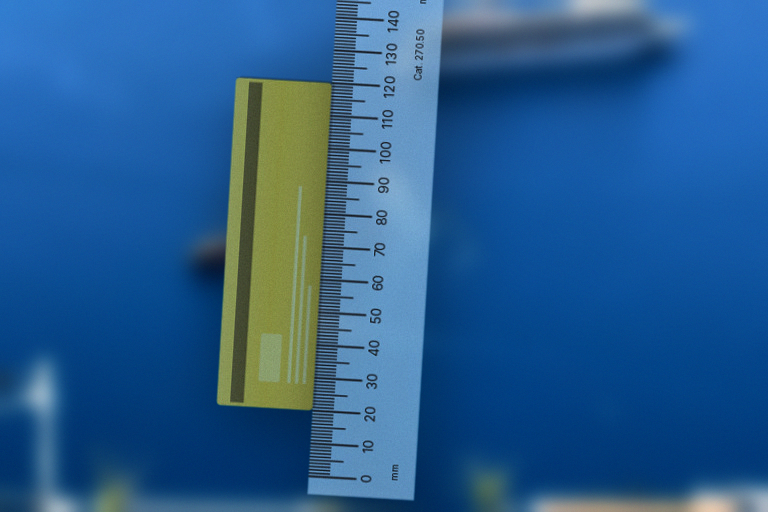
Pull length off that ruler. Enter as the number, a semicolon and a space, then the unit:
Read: 100; mm
